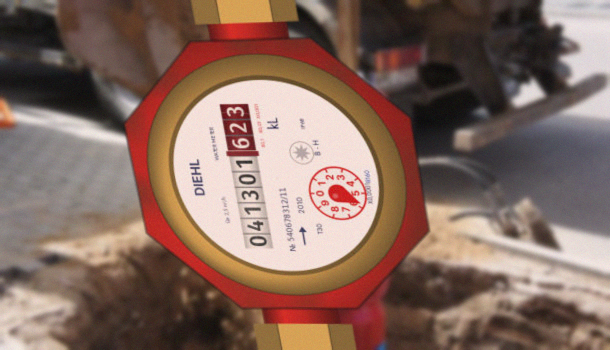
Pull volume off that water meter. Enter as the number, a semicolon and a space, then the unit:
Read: 41301.6235; kL
